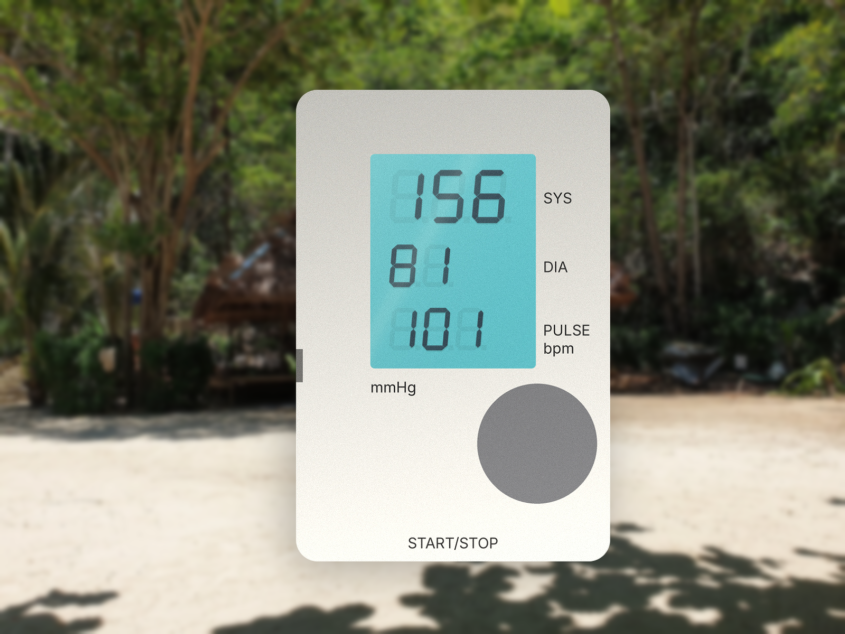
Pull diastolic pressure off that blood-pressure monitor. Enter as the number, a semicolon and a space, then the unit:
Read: 81; mmHg
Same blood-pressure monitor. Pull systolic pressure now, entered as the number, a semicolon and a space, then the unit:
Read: 156; mmHg
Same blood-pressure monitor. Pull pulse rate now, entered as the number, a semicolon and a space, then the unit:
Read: 101; bpm
